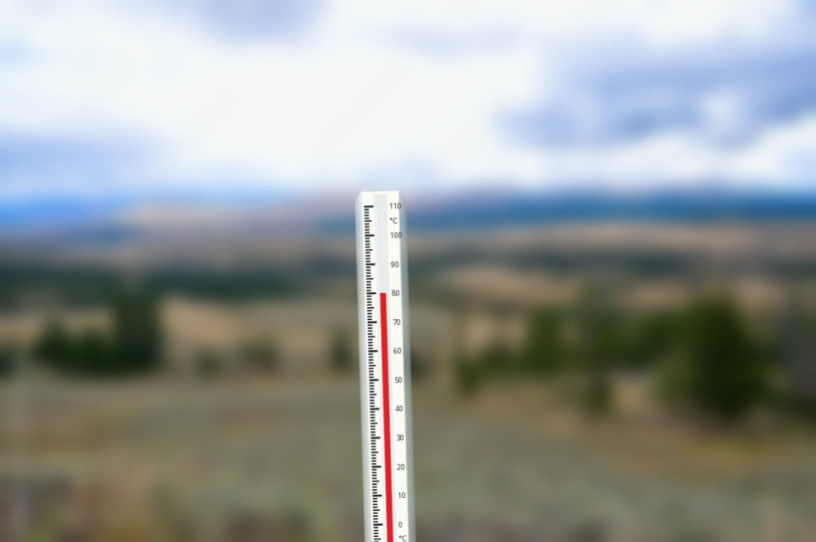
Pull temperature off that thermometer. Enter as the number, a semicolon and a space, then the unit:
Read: 80; °C
